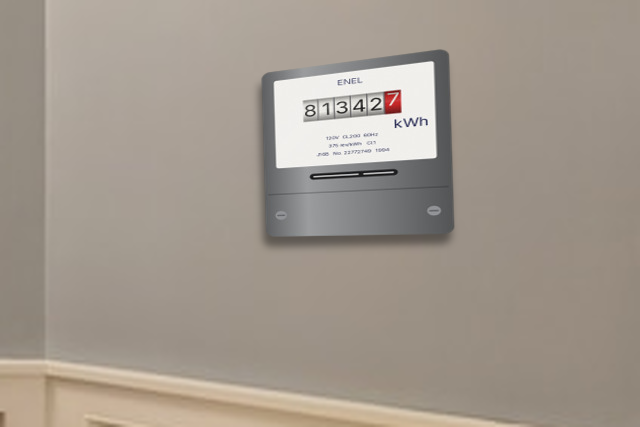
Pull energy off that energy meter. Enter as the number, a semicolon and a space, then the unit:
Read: 81342.7; kWh
